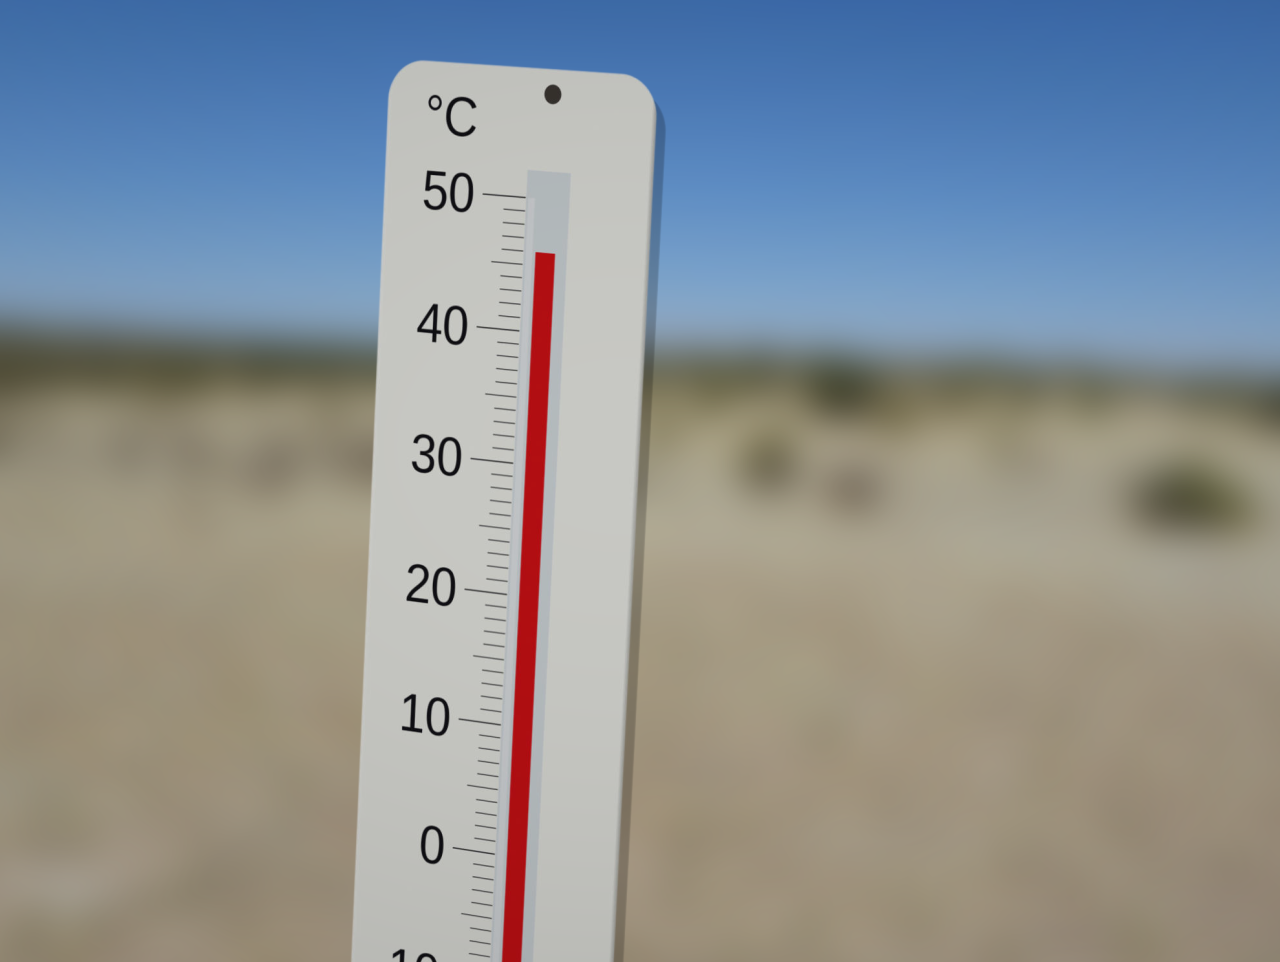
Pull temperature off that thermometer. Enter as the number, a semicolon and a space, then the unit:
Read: 46; °C
